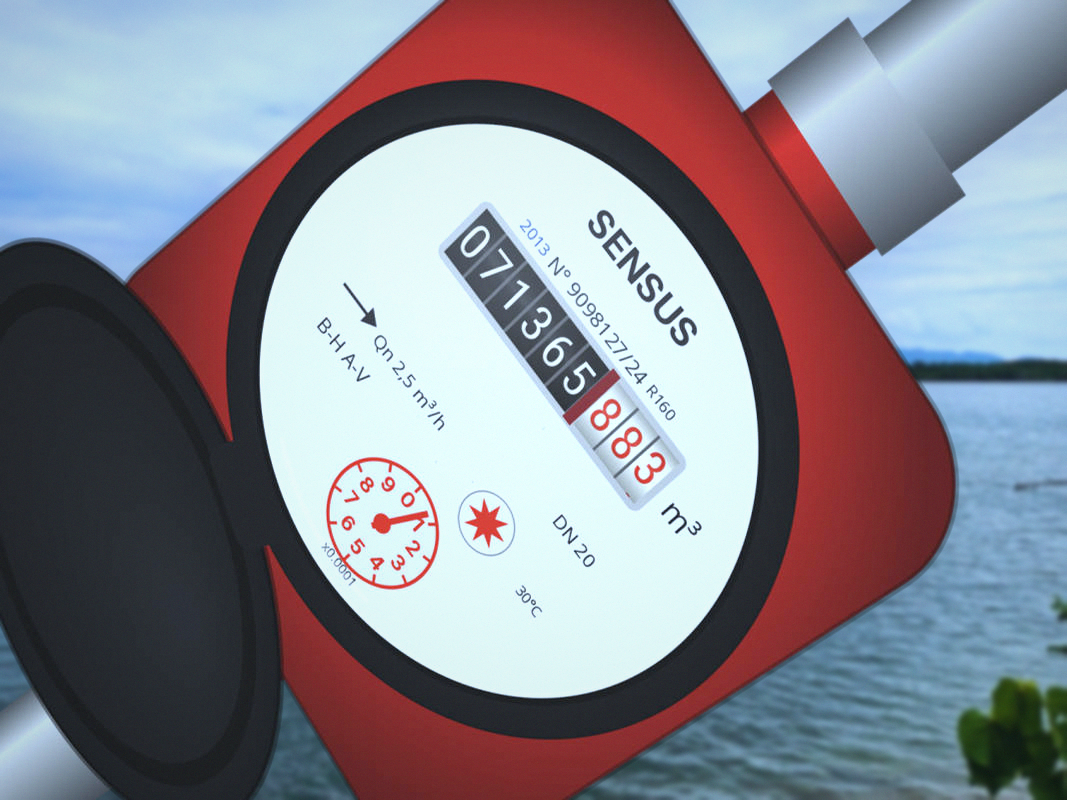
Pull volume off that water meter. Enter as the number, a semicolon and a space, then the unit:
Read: 71365.8830; m³
